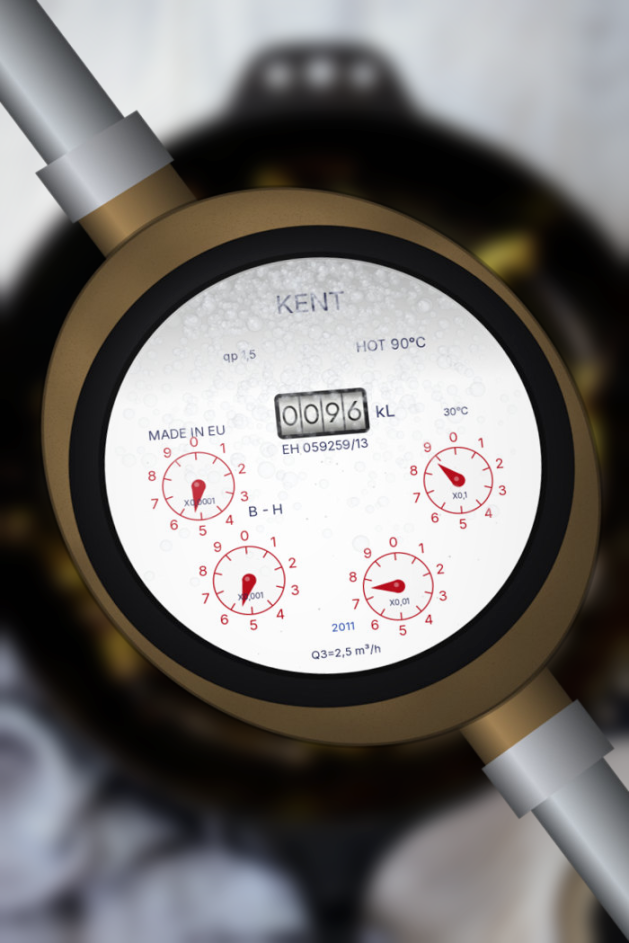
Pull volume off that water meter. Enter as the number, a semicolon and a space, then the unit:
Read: 96.8755; kL
